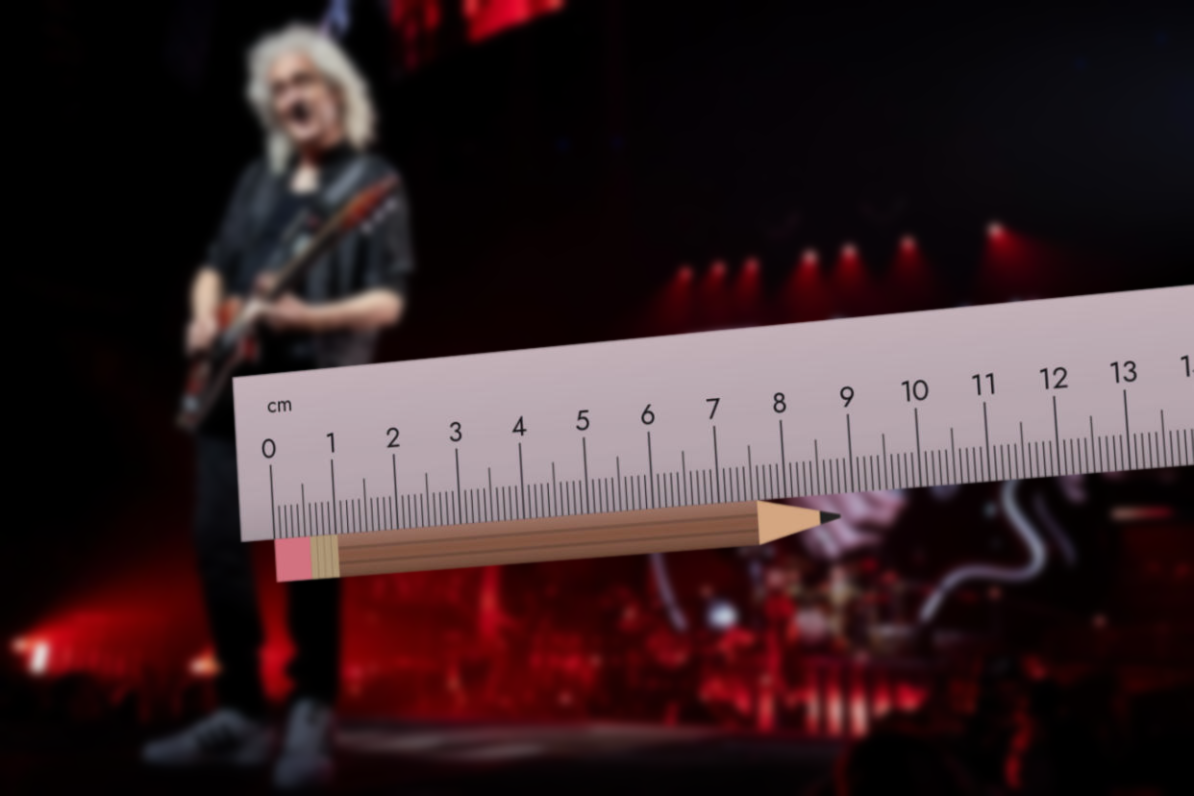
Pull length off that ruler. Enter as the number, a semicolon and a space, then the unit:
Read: 8.8; cm
